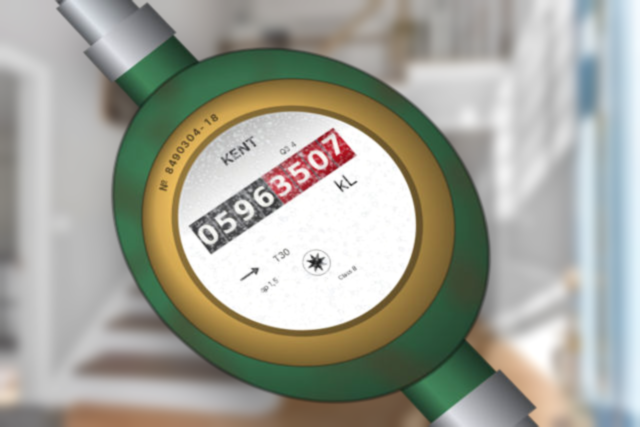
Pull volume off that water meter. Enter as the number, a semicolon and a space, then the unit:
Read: 596.3507; kL
